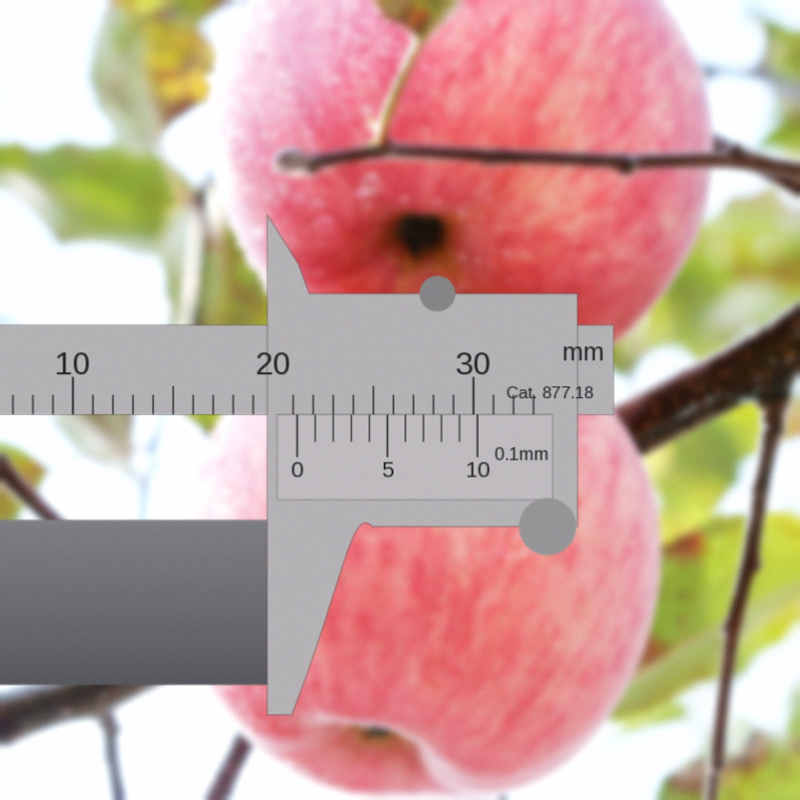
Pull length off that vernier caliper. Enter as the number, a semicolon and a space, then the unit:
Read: 21.2; mm
